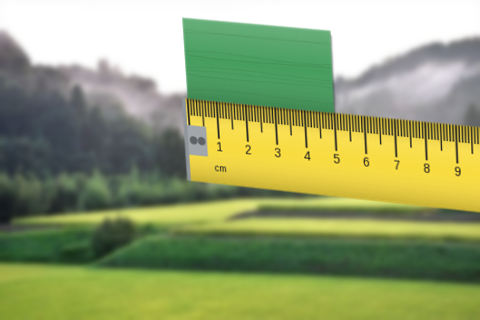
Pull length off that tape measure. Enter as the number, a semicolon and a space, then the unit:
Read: 5; cm
